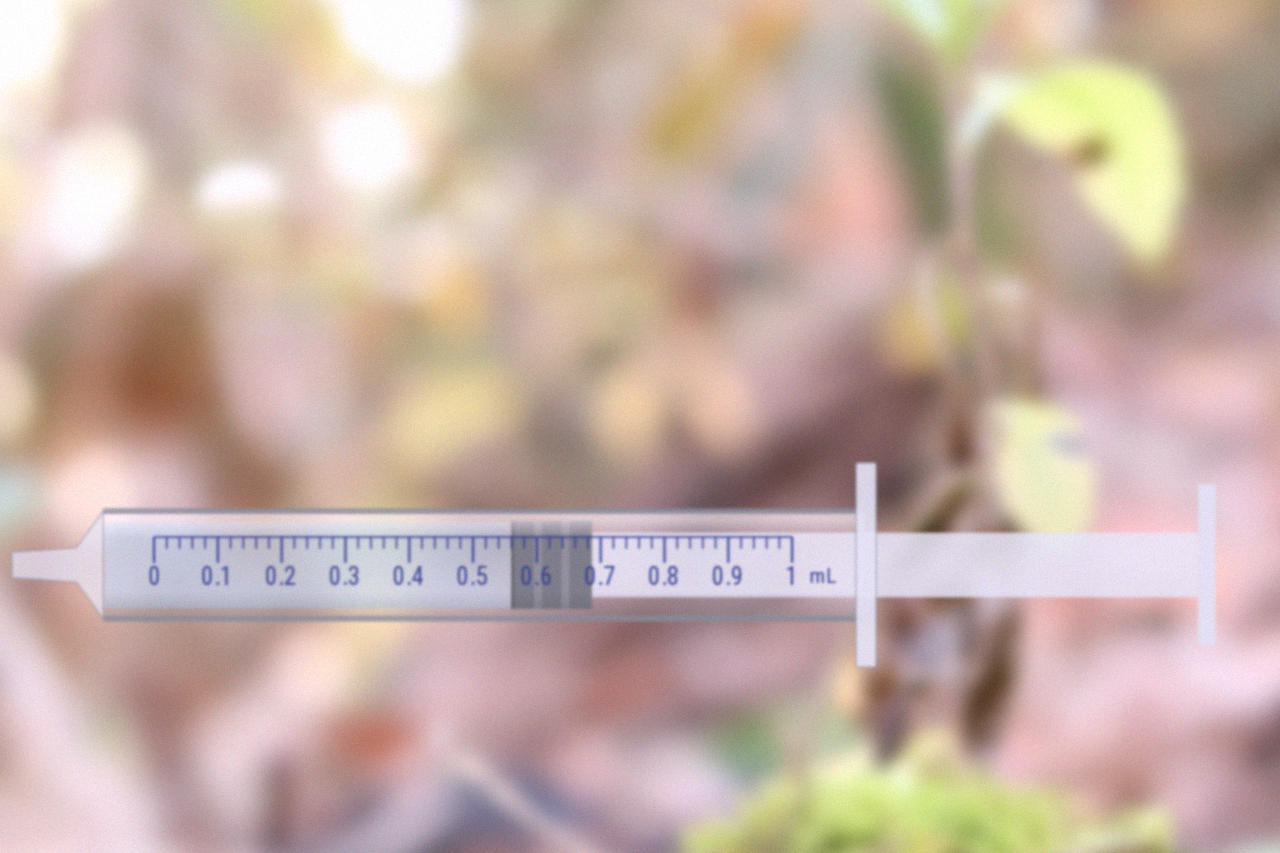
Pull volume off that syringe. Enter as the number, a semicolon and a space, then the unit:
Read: 0.56; mL
